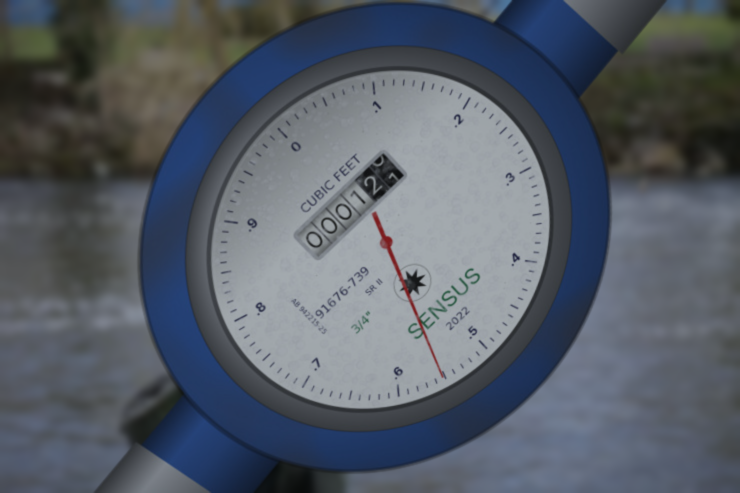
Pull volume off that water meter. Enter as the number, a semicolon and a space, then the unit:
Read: 120.55; ft³
